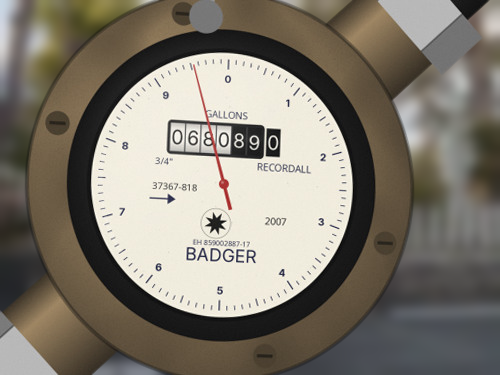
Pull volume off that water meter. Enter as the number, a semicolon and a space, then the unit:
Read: 680889.5; gal
